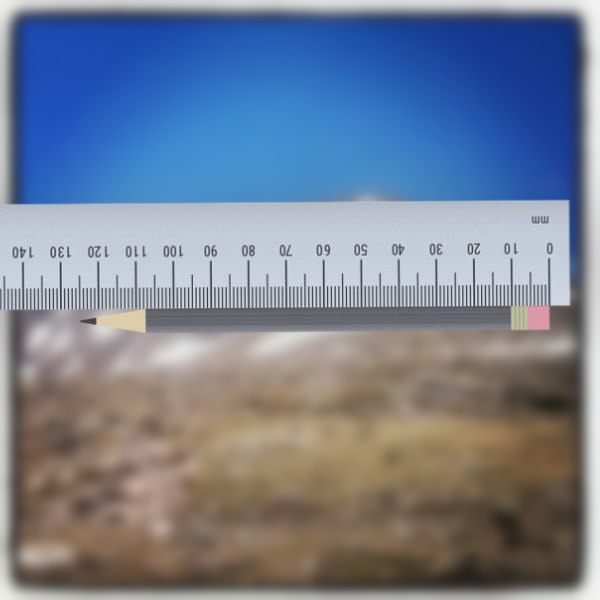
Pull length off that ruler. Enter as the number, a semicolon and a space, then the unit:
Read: 125; mm
